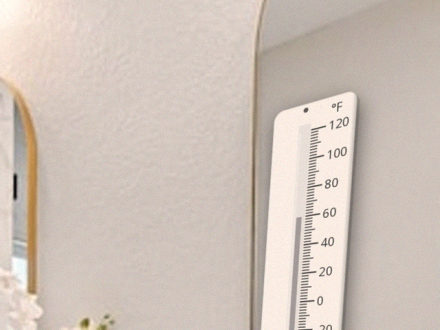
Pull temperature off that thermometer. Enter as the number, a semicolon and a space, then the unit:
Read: 60; °F
